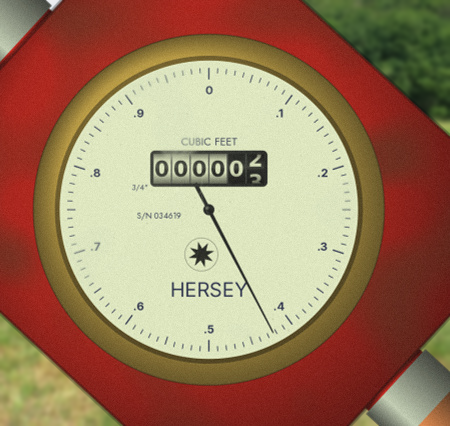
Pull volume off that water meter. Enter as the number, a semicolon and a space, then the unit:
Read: 2.42; ft³
